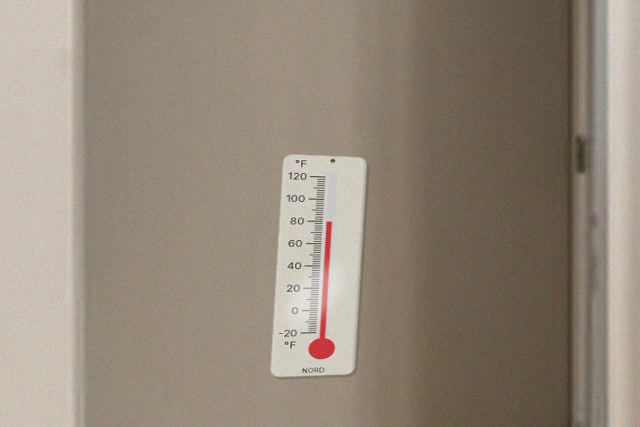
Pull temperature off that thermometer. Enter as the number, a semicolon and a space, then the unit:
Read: 80; °F
